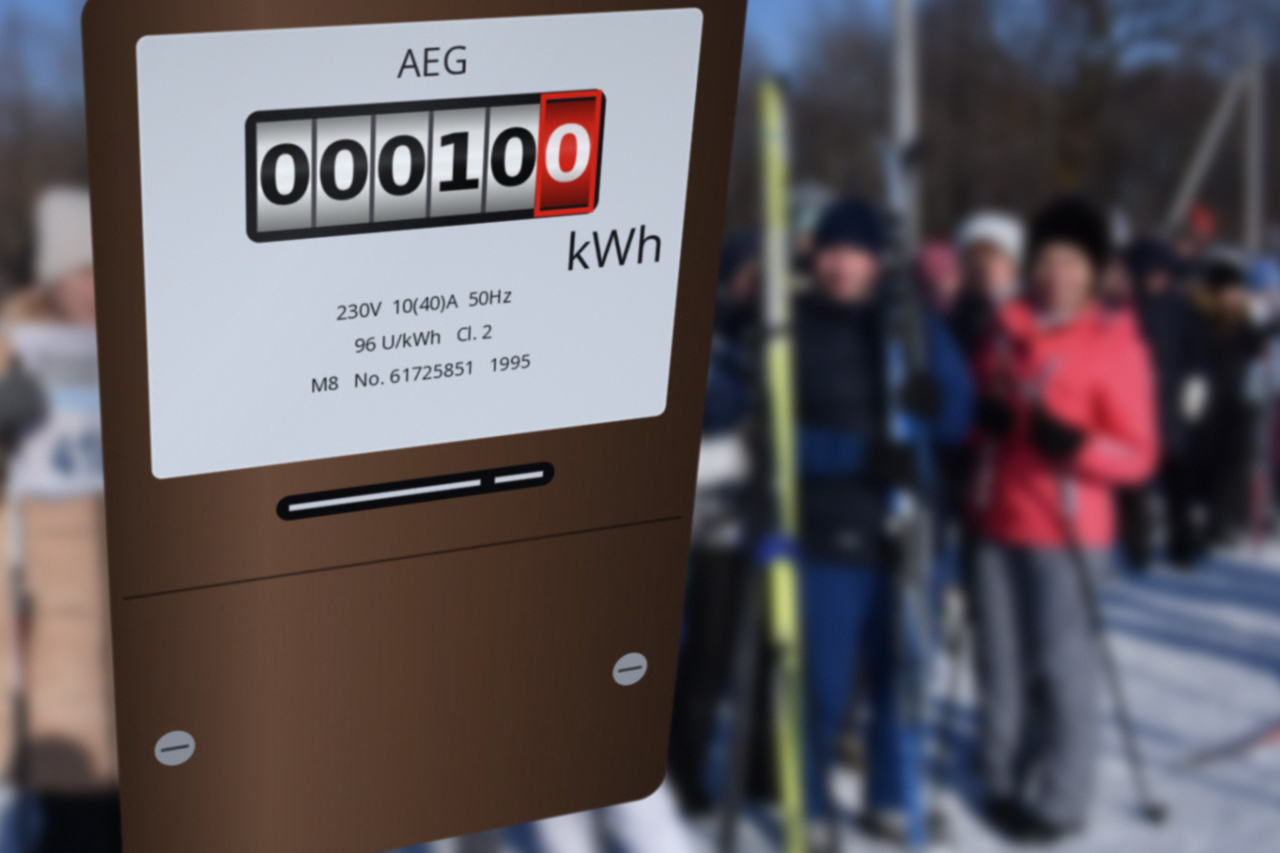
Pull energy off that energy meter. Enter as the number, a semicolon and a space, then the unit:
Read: 10.0; kWh
